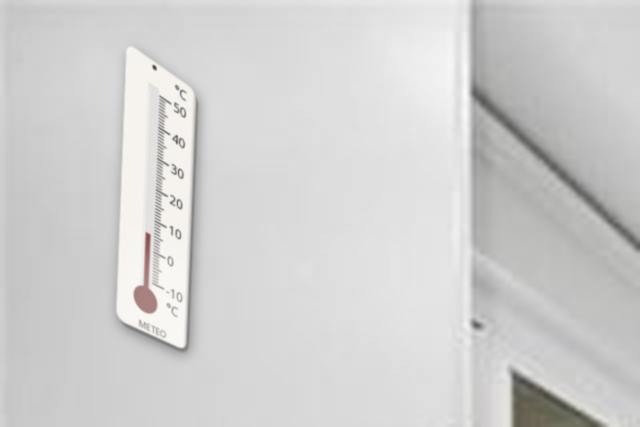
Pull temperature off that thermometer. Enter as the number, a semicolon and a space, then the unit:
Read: 5; °C
